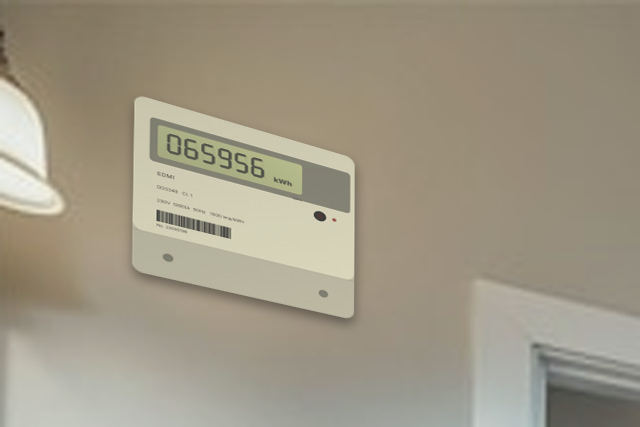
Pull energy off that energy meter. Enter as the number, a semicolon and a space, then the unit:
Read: 65956; kWh
